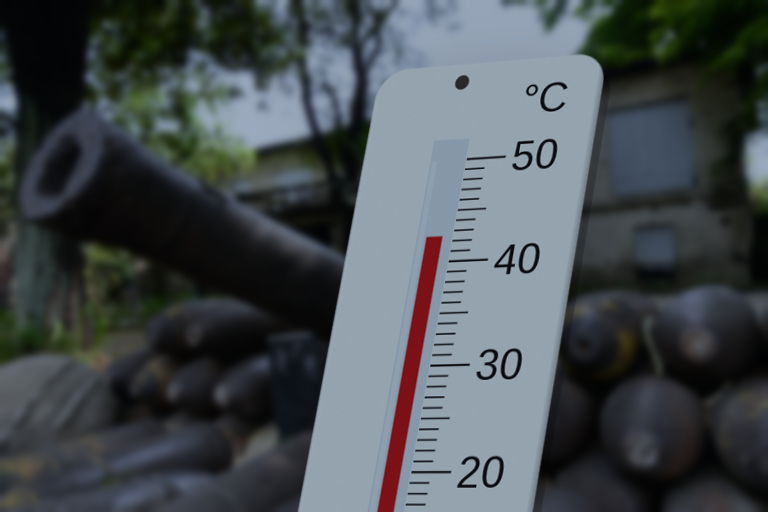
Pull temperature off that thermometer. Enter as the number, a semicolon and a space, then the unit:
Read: 42.5; °C
